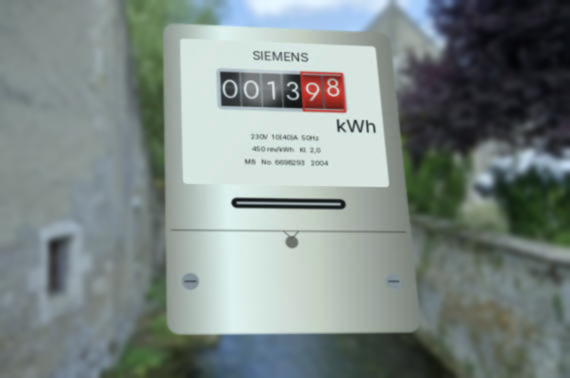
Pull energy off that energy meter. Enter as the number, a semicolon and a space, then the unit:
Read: 13.98; kWh
